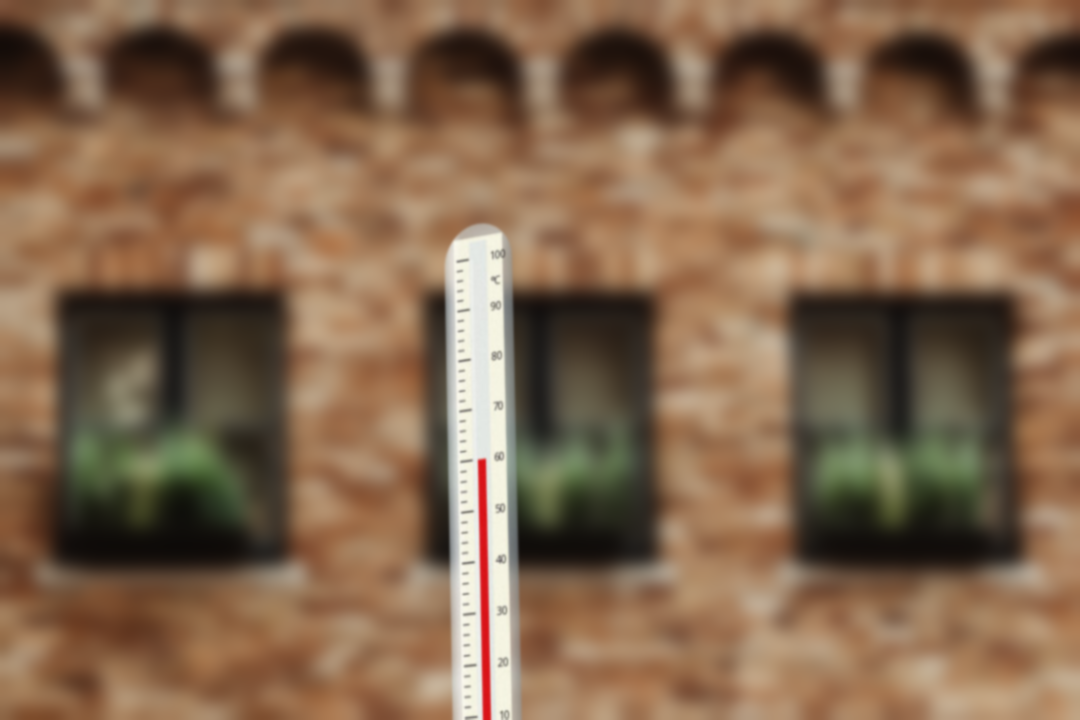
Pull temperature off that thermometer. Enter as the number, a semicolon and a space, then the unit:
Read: 60; °C
